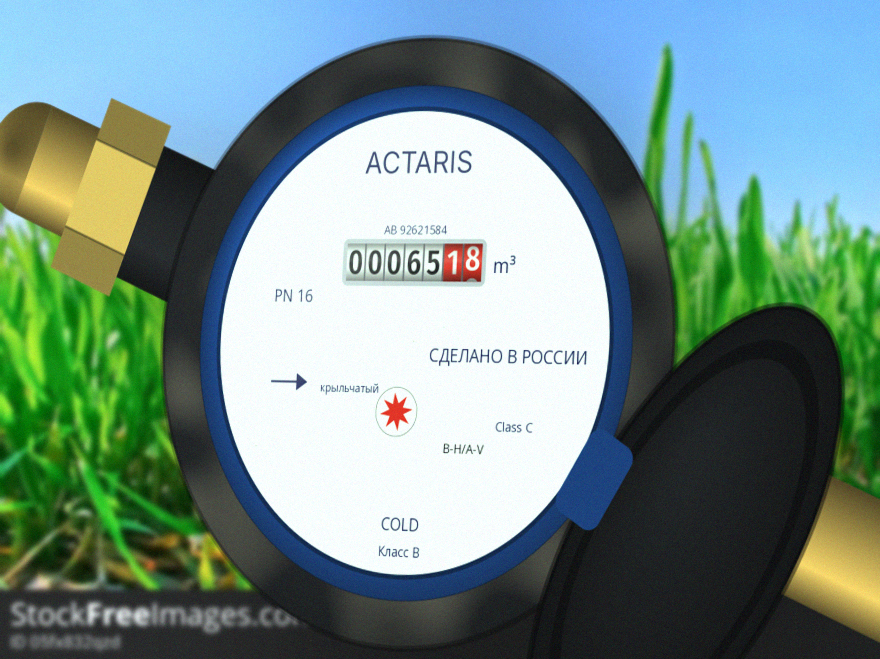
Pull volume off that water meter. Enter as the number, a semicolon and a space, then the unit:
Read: 65.18; m³
